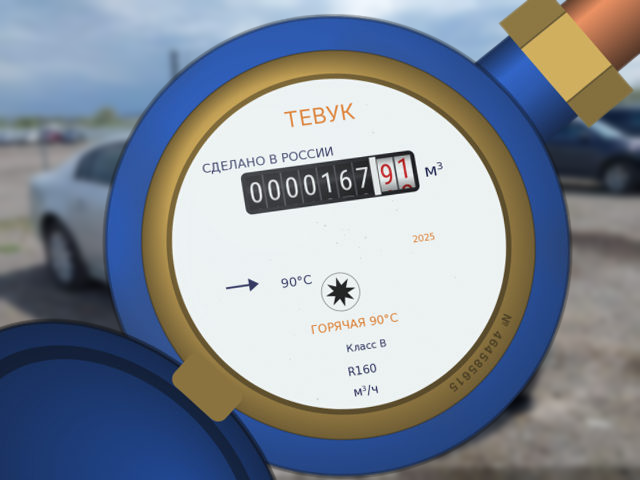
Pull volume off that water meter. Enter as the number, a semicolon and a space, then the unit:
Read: 167.91; m³
